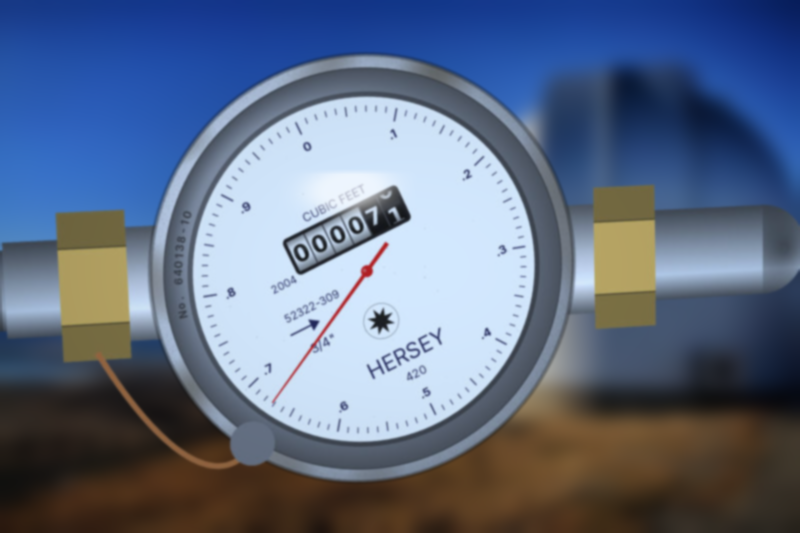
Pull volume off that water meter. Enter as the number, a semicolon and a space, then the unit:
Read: 70.67; ft³
